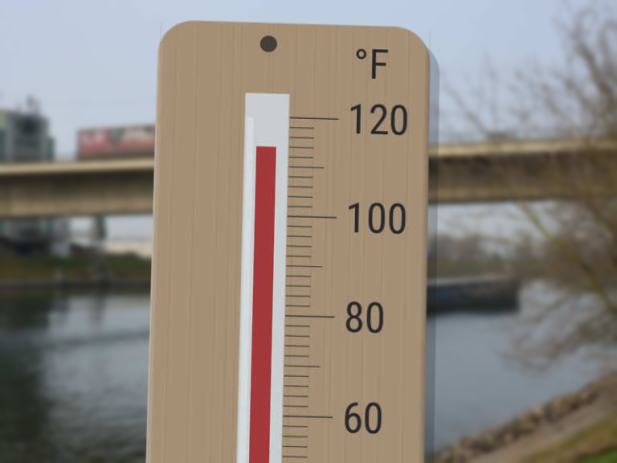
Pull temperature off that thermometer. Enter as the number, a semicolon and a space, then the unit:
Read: 114; °F
